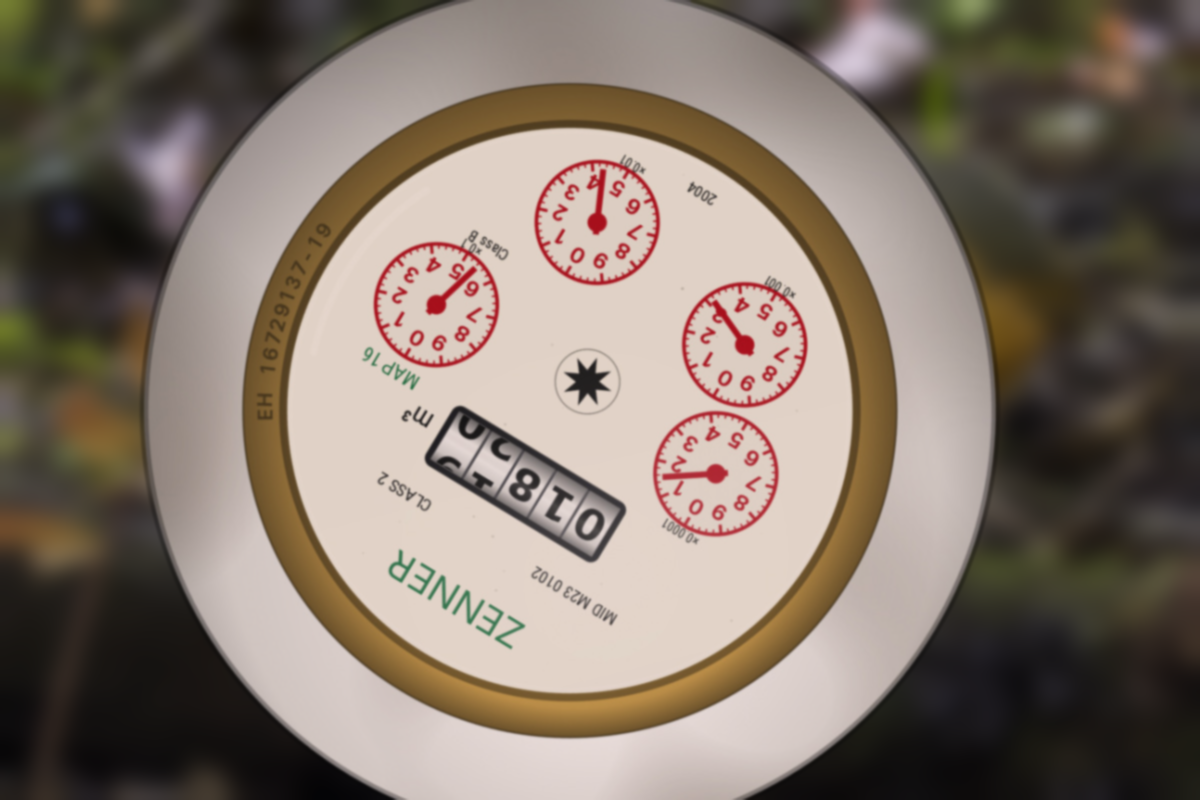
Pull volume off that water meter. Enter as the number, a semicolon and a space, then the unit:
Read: 1819.5431; m³
